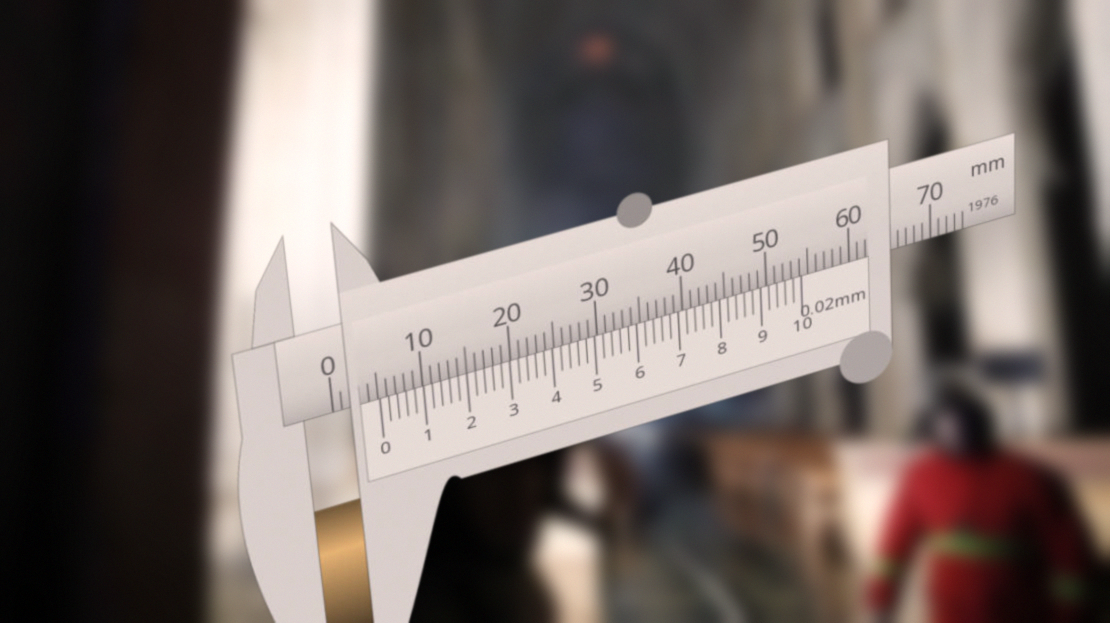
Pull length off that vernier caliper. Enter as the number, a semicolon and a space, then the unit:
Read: 5.2; mm
